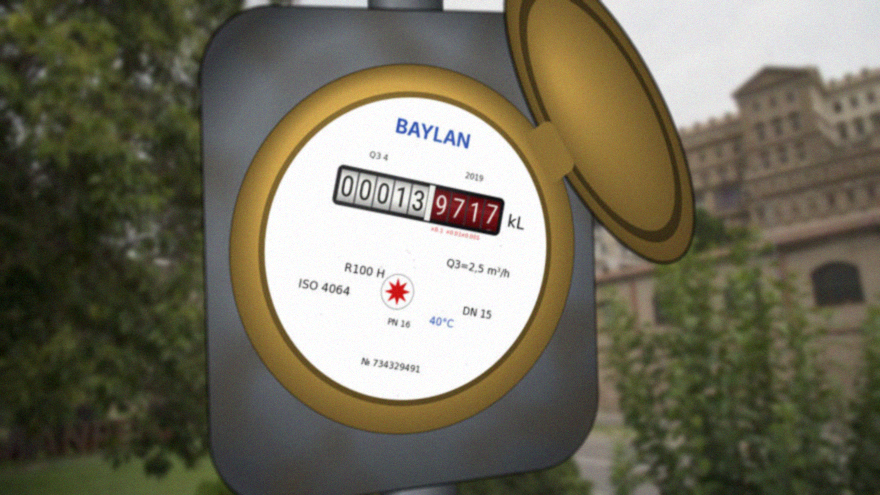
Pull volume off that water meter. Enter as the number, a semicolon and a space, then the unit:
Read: 13.9717; kL
